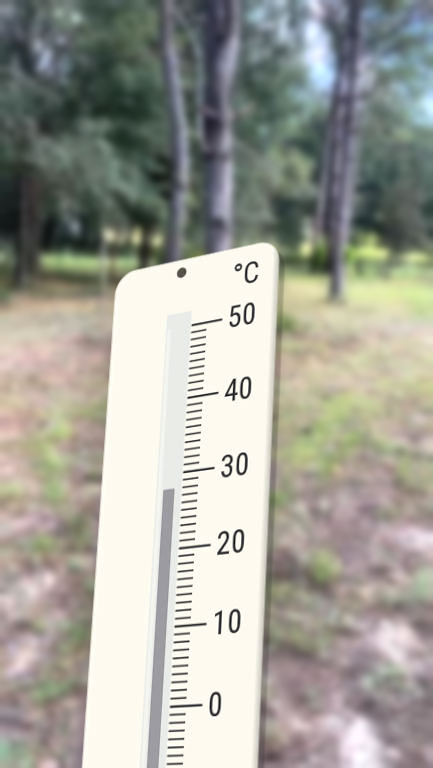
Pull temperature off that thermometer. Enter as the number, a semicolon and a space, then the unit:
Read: 28; °C
